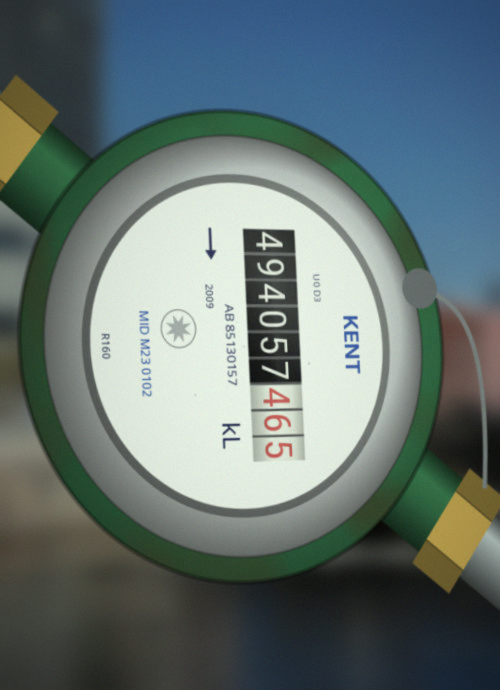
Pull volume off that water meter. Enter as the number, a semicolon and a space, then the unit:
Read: 494057.465; kL
